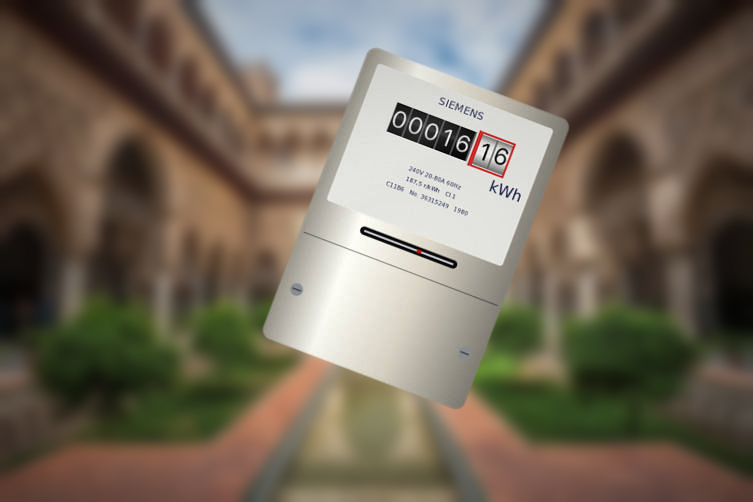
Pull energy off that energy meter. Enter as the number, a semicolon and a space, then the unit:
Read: 16.16; kWh
